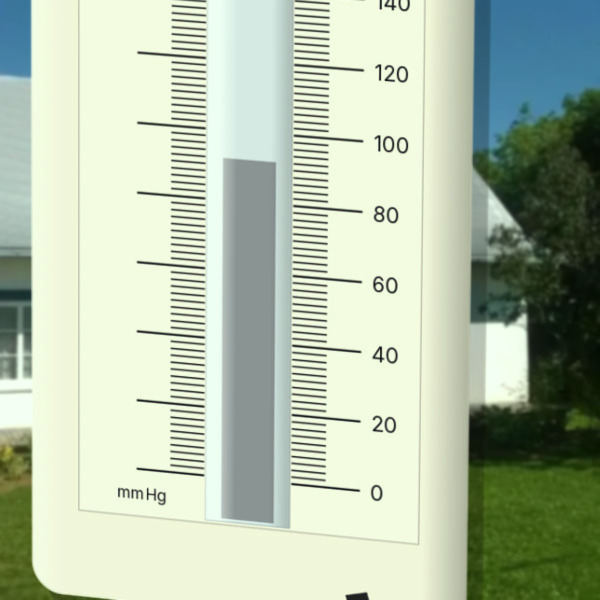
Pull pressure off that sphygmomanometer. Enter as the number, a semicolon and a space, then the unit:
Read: 92; mmHg
